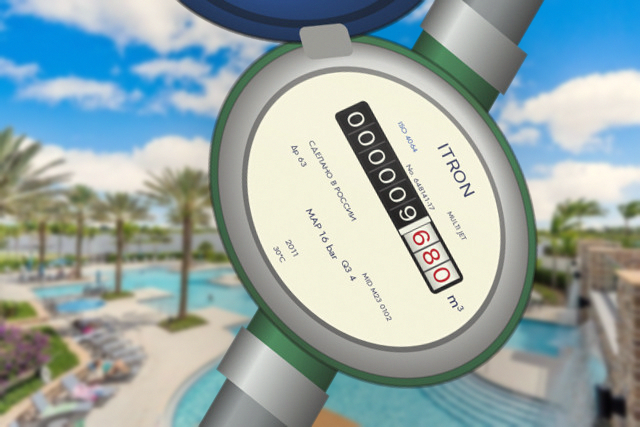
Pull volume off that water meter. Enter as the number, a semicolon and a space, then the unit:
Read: 9.680; m³
